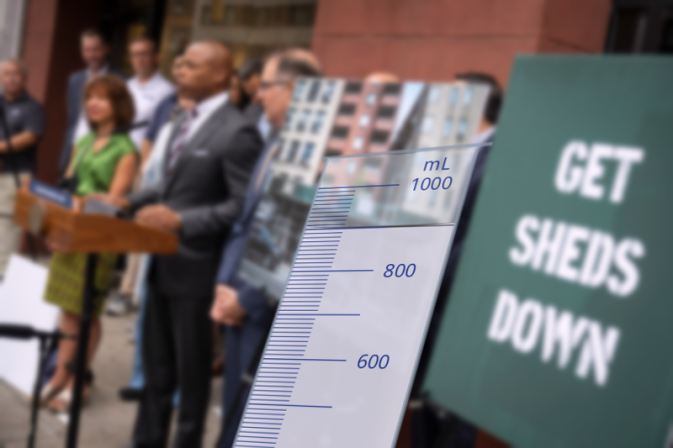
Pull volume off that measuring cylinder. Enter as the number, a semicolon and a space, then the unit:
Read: 900; mL
